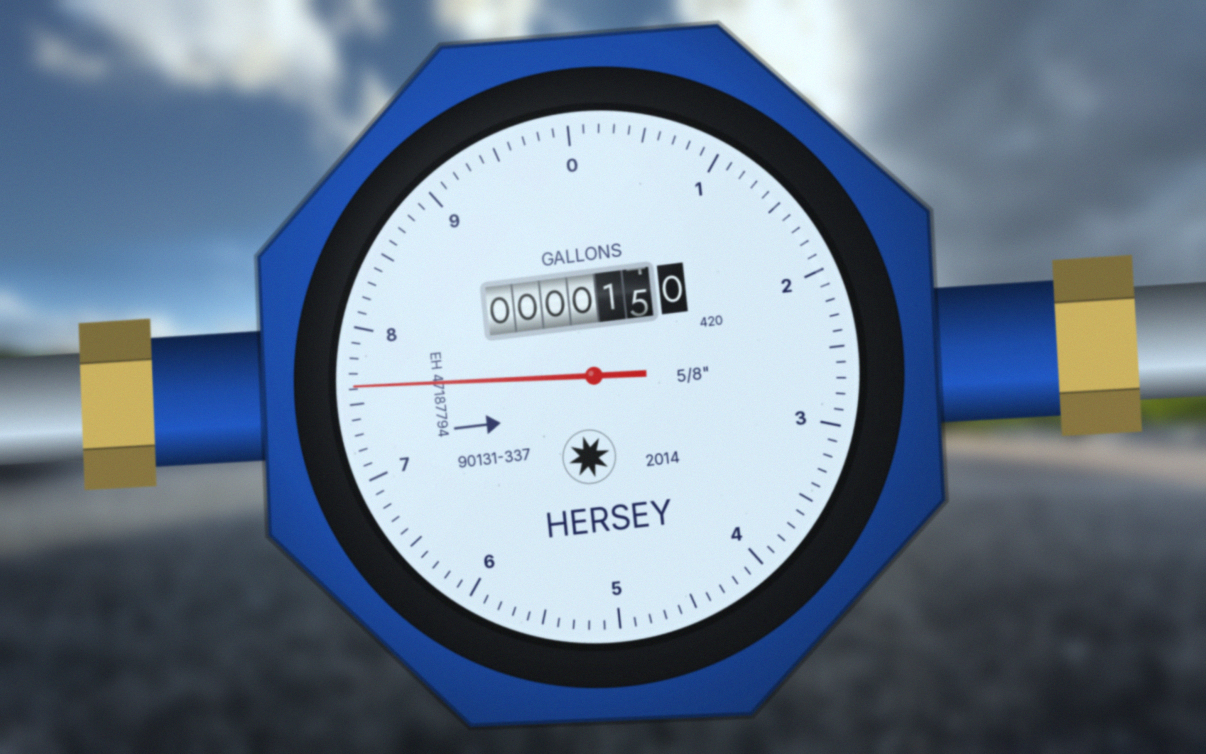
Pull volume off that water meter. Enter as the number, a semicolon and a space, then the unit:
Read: 147.6; gal
